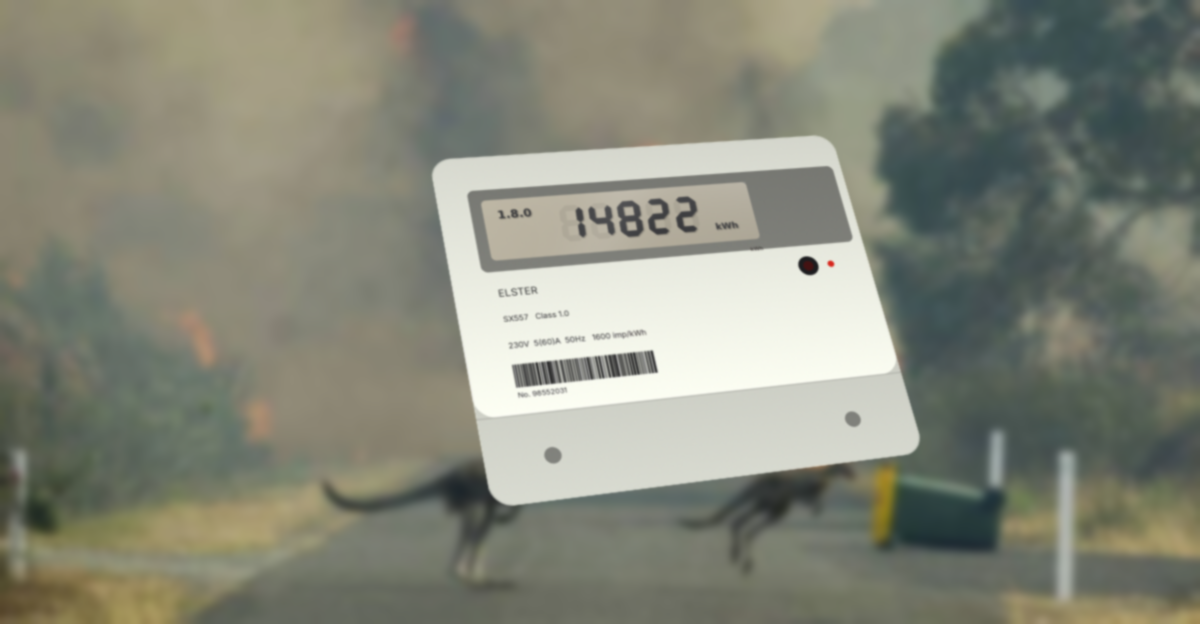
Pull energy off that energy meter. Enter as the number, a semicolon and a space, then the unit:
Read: 14822; kWh
